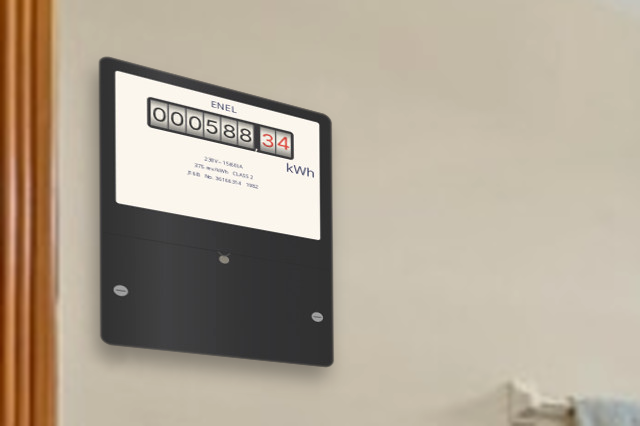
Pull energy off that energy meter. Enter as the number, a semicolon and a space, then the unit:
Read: 588.34; kWh
